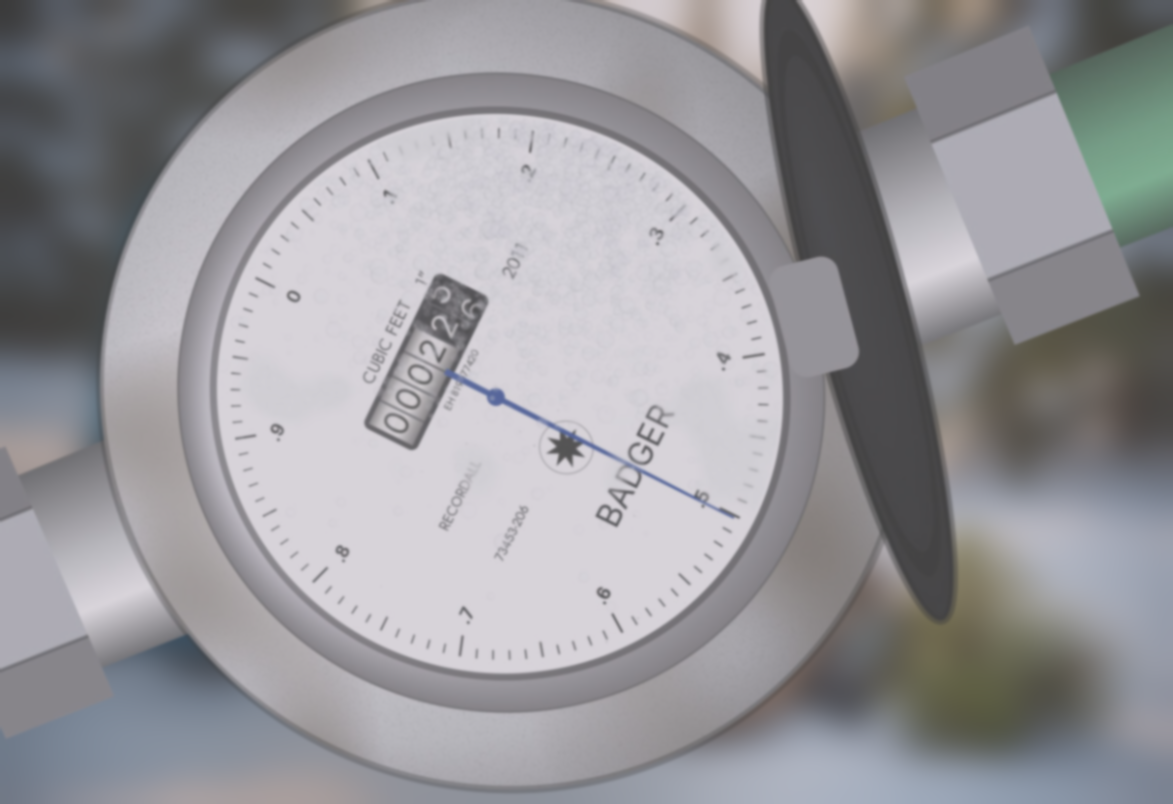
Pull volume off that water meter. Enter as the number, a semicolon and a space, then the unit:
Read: 225.50; ft³
